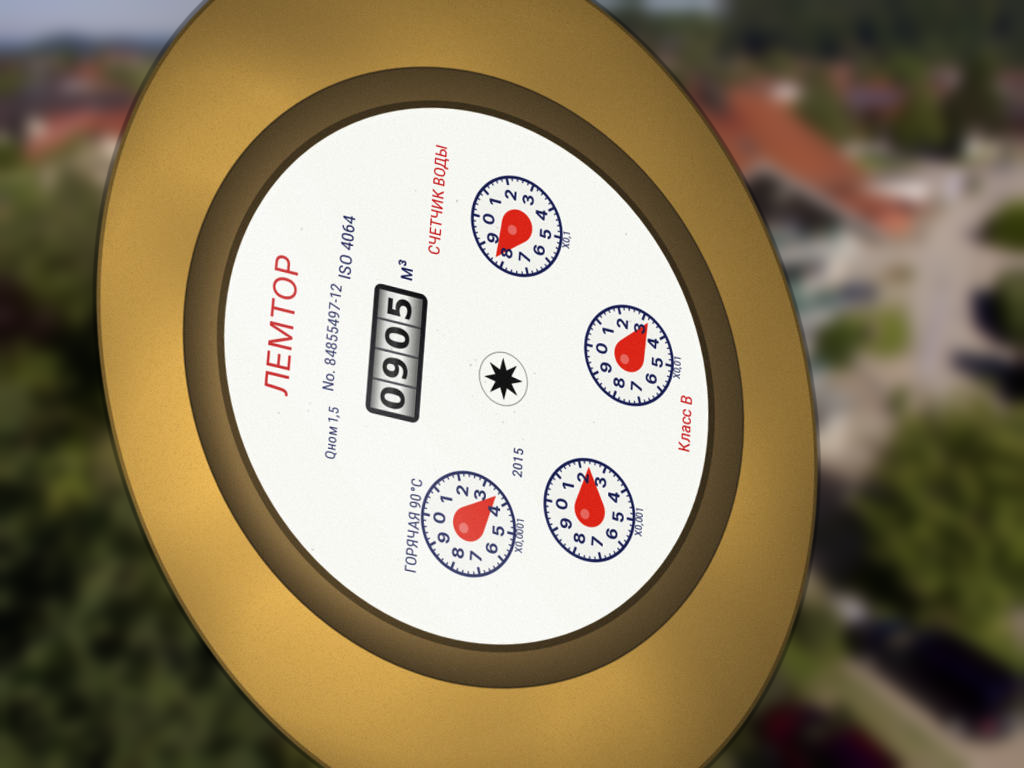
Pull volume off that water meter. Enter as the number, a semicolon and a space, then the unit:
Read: 905.8323; m³
